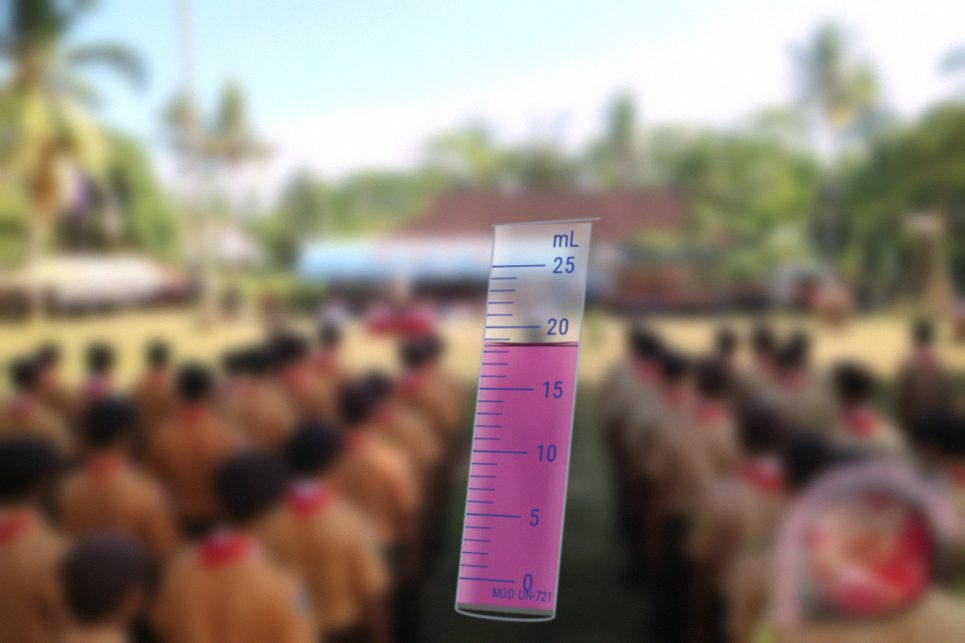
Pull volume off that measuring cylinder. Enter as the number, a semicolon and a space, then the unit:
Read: 18.5; mL
